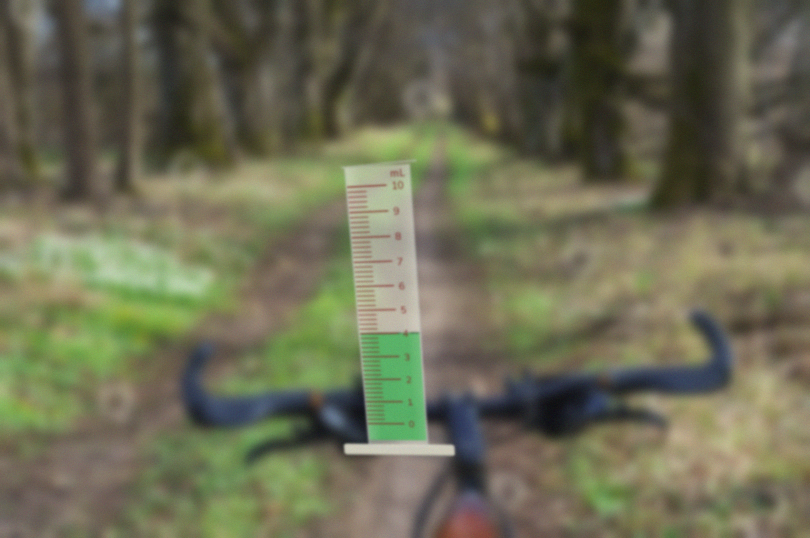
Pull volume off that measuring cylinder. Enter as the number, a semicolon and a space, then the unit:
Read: 4; mL
